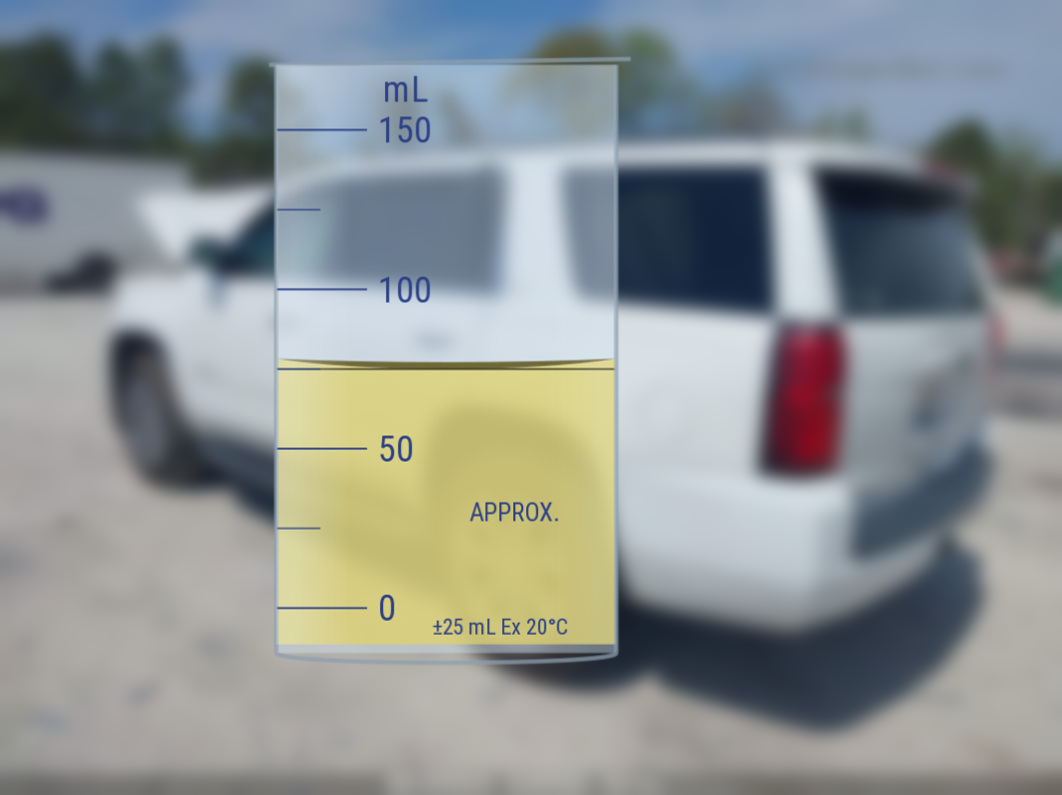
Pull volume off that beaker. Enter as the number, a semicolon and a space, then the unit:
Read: 75; mL
